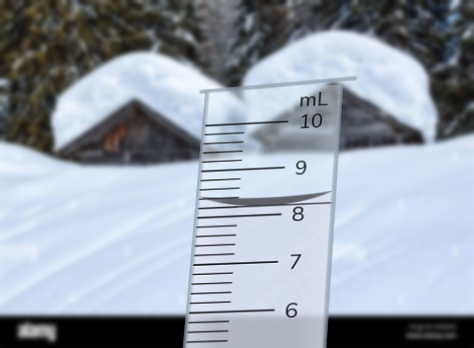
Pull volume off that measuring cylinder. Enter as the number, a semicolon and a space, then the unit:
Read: 8.2; mL
